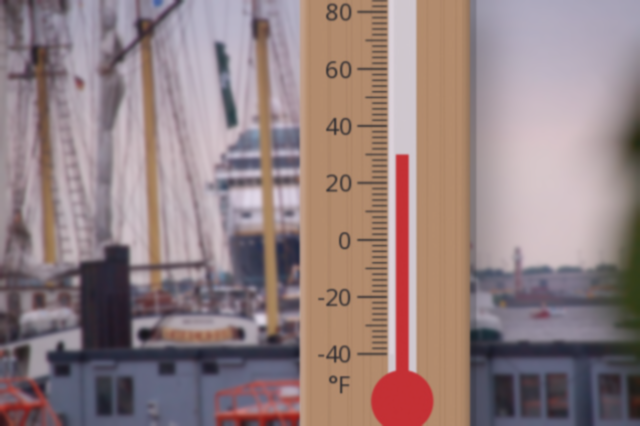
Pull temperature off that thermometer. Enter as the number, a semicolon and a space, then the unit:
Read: 30; °F
